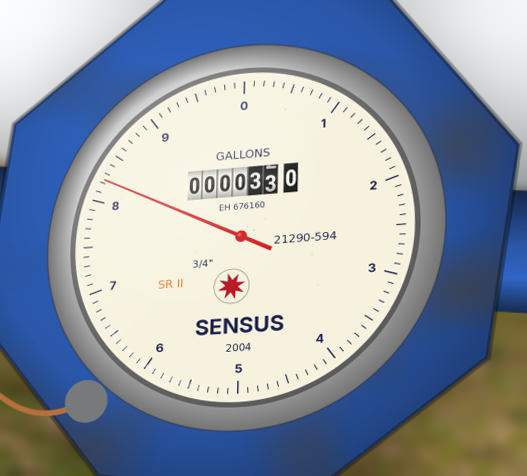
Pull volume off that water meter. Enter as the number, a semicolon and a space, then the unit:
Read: 328.2; gal
